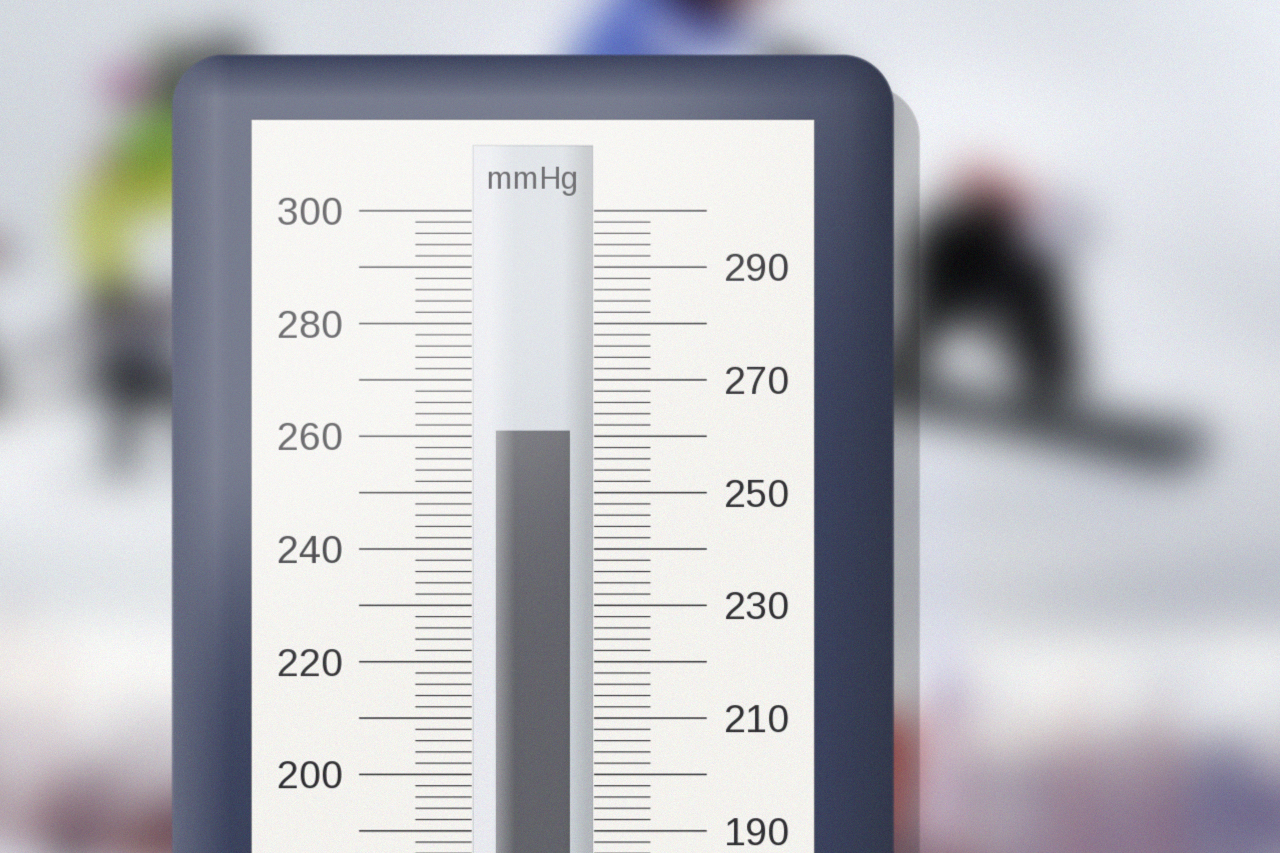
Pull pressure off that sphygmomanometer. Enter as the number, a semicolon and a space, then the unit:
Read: 261; mmHg
